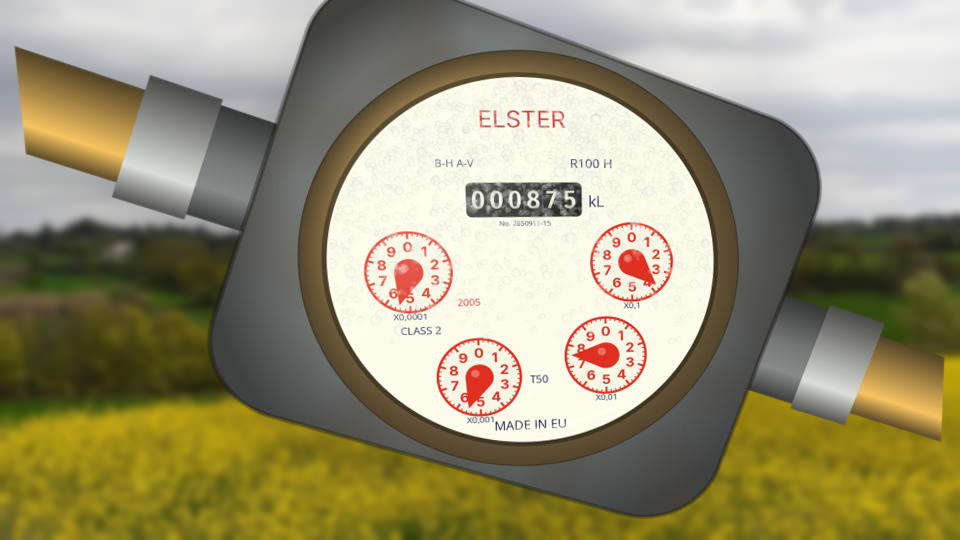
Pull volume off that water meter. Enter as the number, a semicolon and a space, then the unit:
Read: 875.3755; kL
